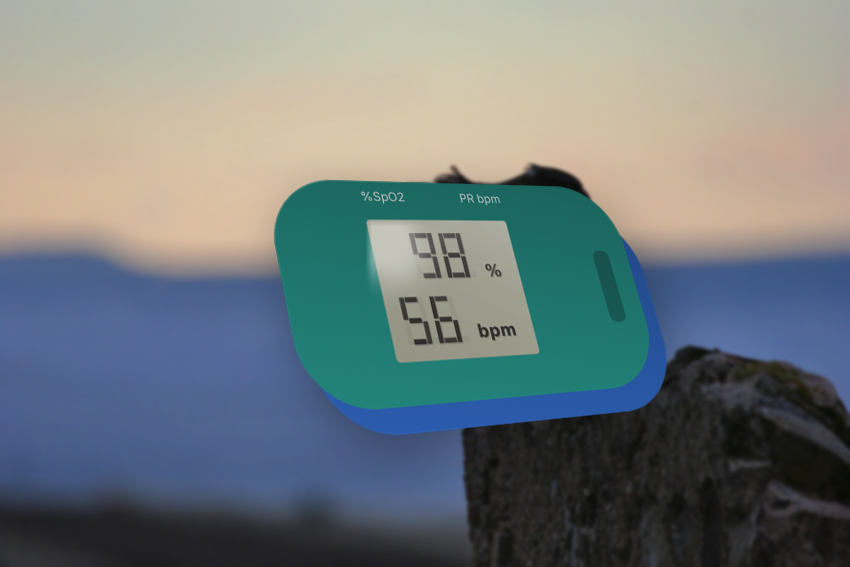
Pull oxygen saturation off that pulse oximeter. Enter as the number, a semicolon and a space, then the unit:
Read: 98; %
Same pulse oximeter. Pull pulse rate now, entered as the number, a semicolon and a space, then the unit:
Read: 56; bpm
